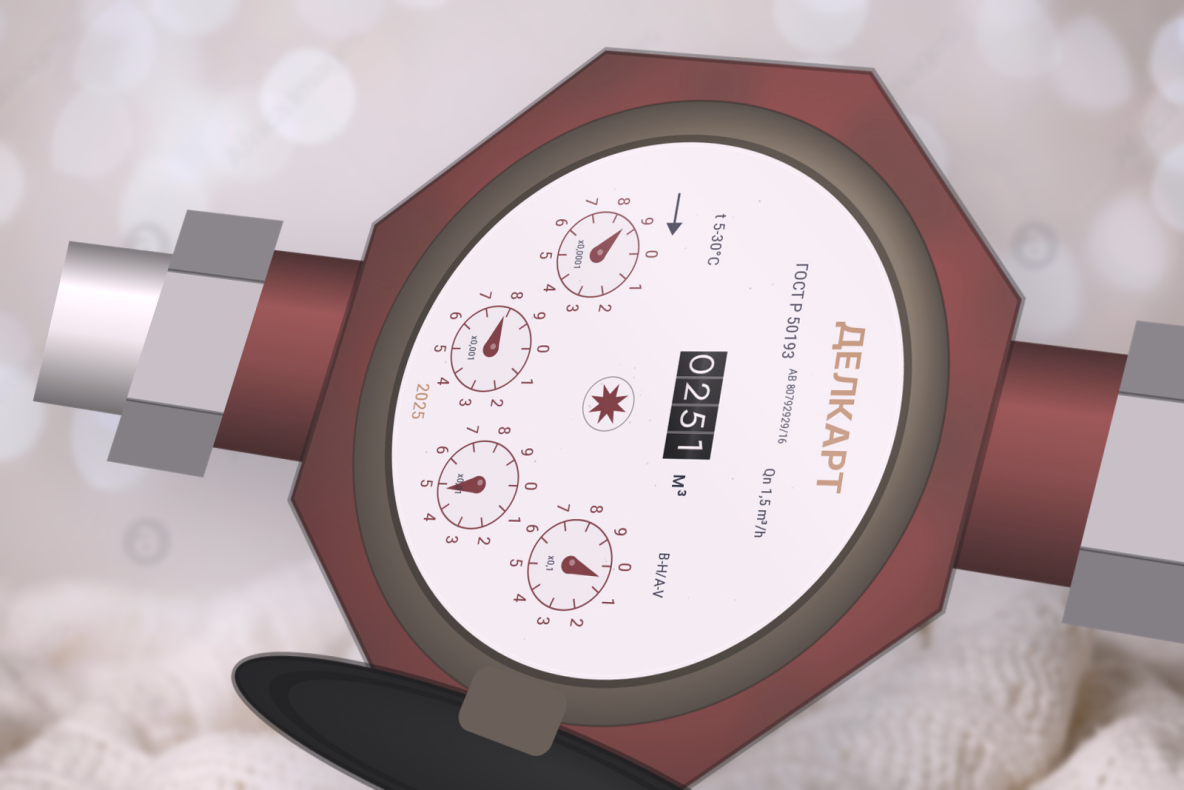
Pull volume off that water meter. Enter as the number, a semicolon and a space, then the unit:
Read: 251.0478; m³
